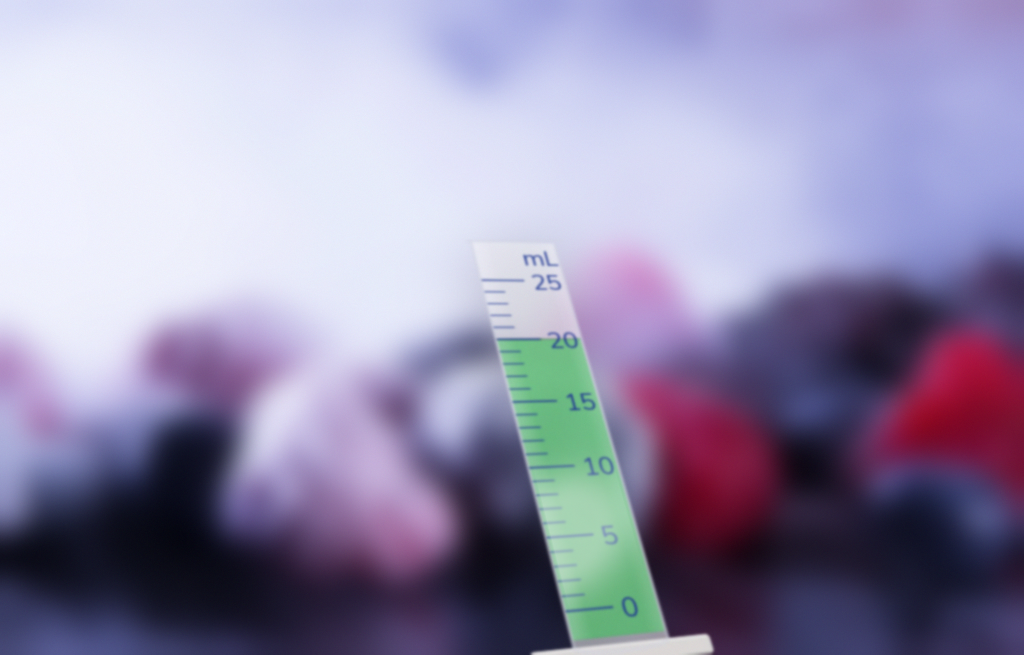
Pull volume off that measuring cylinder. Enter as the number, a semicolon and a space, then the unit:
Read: 20; mL
